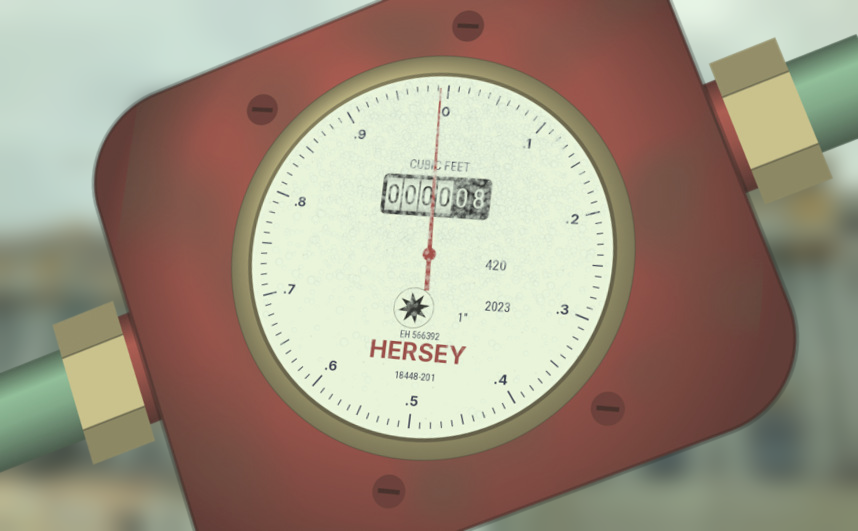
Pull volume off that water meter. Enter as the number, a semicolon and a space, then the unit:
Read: 7.99; ft³
